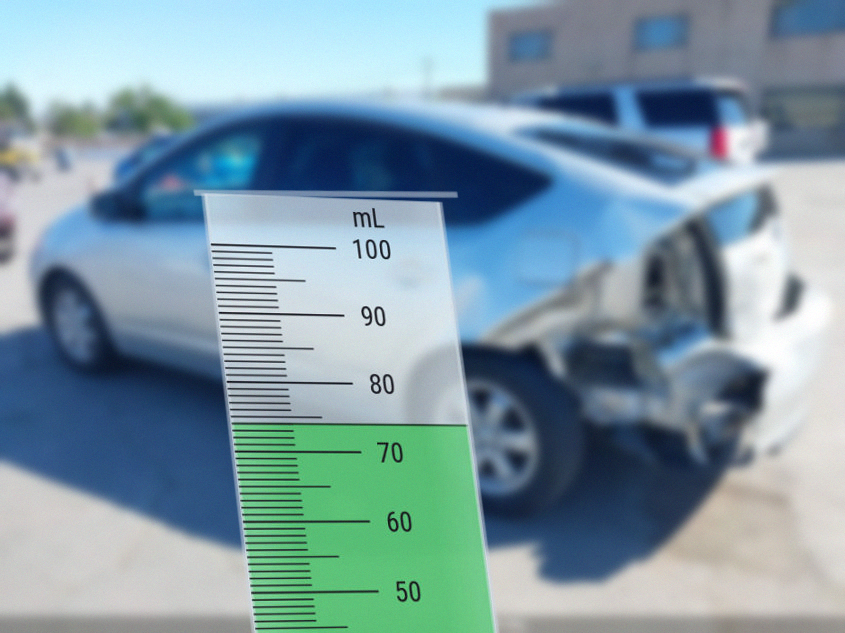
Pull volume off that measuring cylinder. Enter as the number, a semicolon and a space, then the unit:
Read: 74; mL
